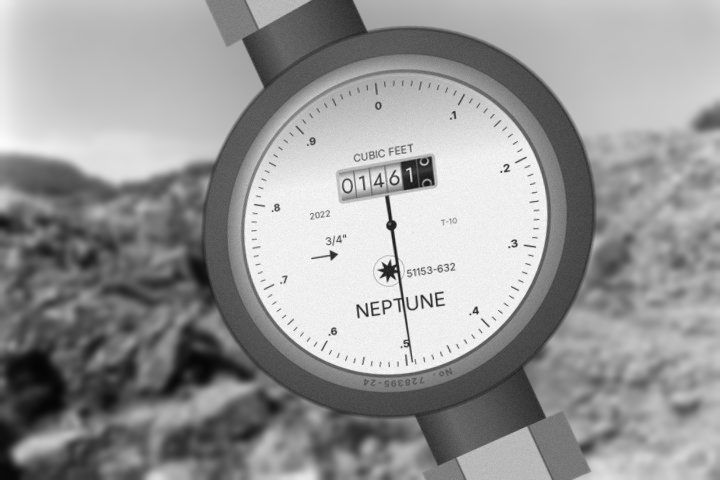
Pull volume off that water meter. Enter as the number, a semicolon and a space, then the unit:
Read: 14618.49; ft³
